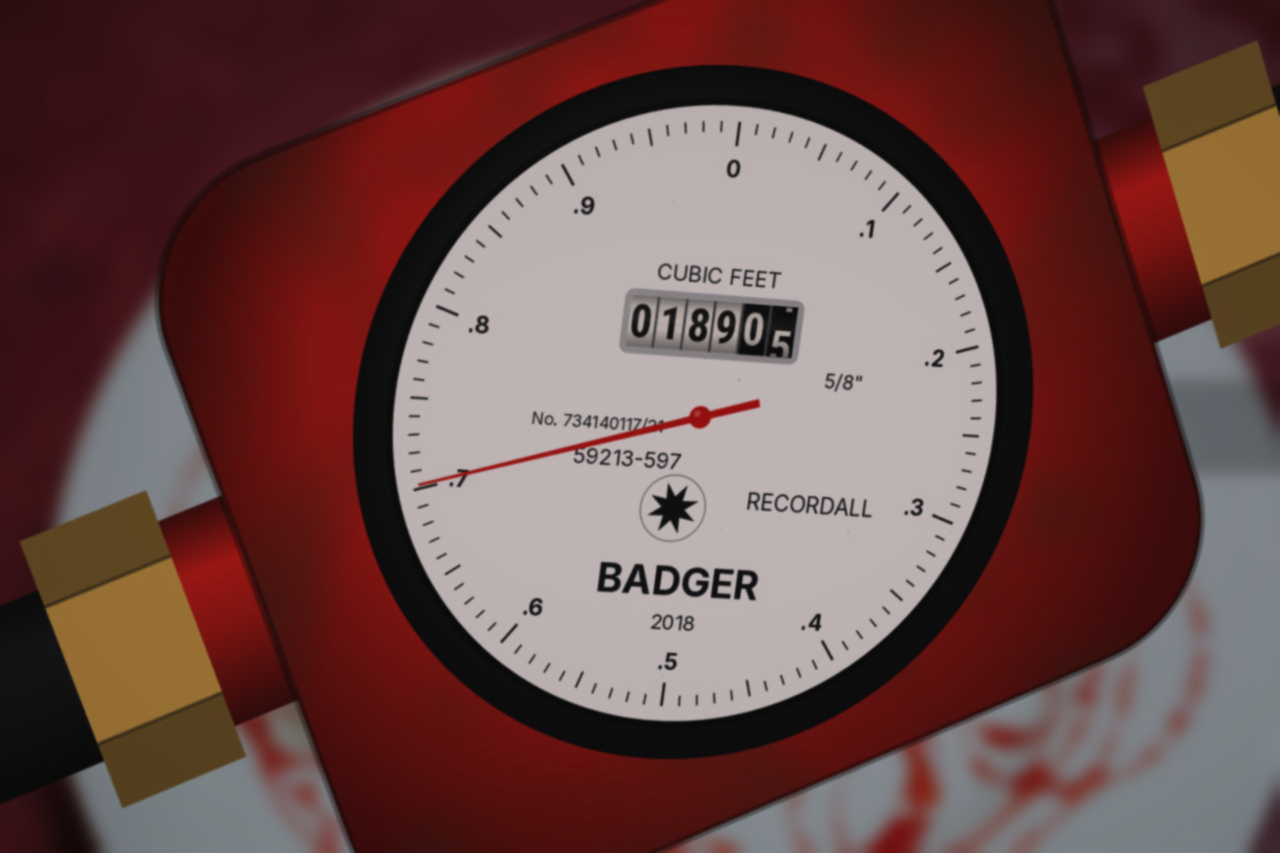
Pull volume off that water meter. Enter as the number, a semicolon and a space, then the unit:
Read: 18904.70; ft³
